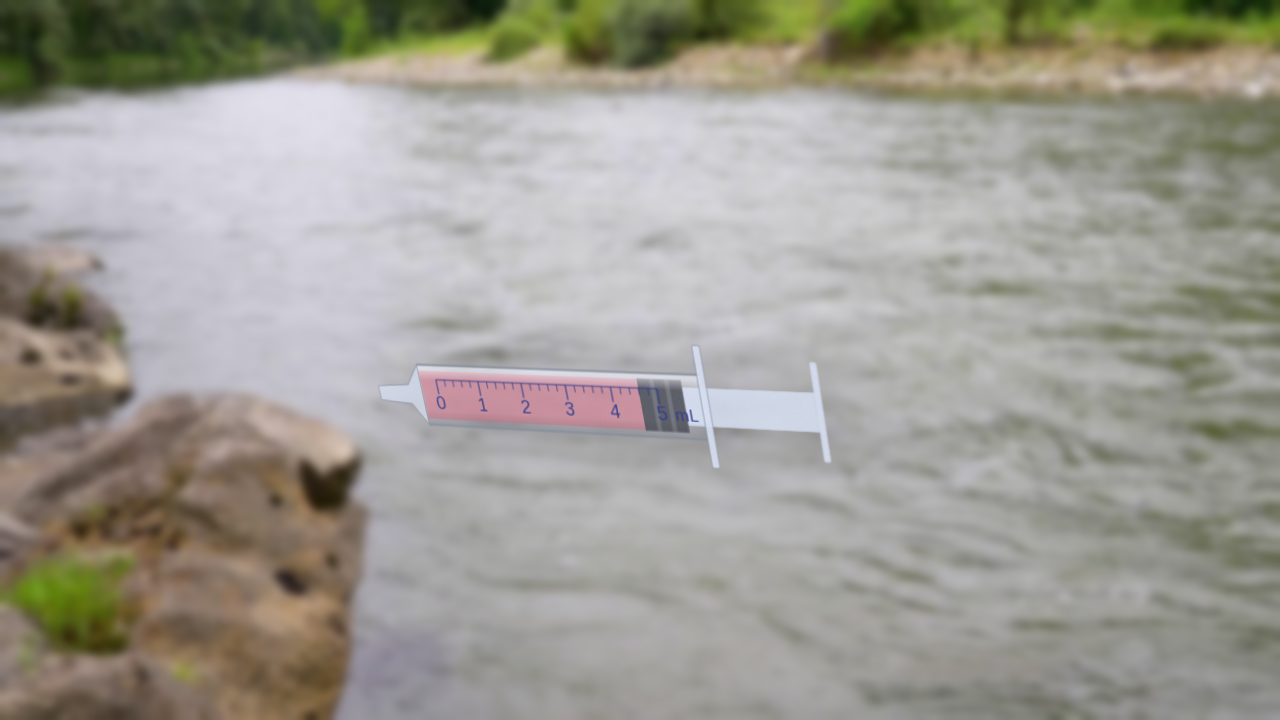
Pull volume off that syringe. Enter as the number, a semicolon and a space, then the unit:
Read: 4.6; mL
